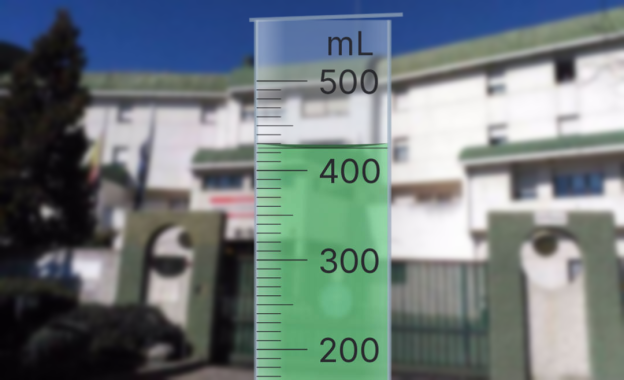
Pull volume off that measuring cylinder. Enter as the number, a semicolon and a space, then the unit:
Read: 425; mL
